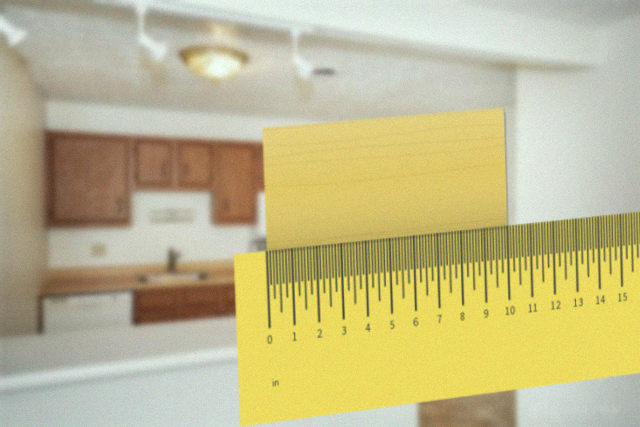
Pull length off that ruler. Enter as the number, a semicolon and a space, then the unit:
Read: 10; in
